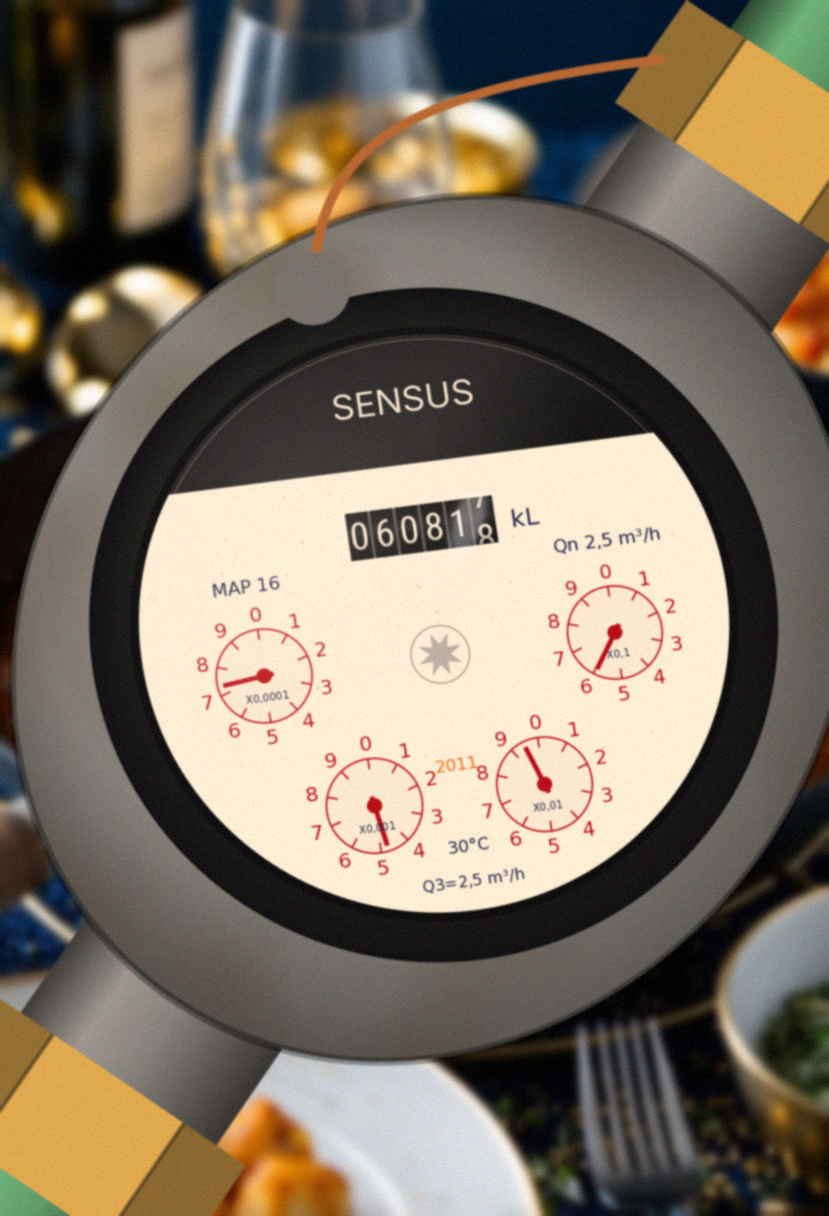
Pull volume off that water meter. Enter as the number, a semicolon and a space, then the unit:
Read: 60817.5947; kL
